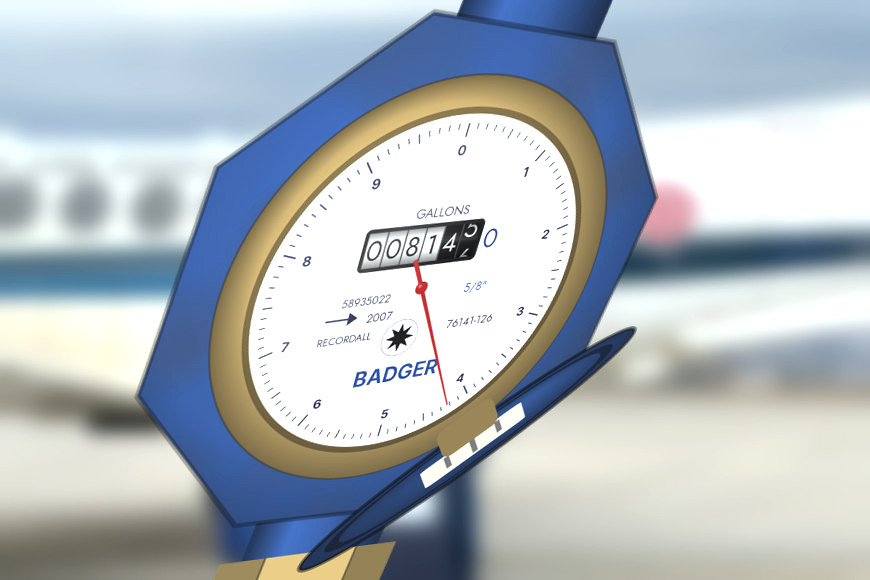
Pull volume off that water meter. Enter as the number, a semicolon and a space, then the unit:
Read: 81454.2; gal
